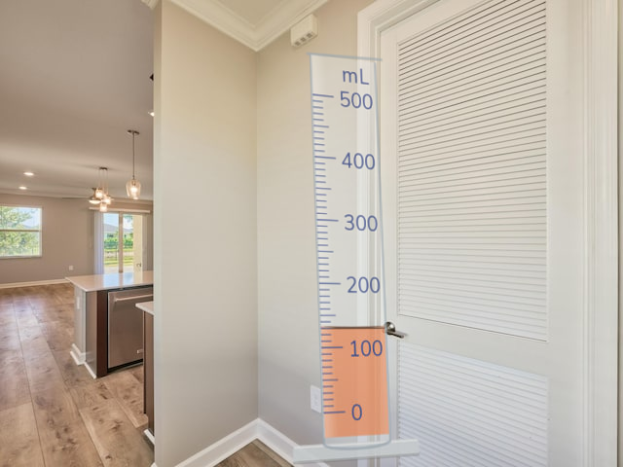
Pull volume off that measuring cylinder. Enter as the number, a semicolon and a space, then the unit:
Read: 130; mL
